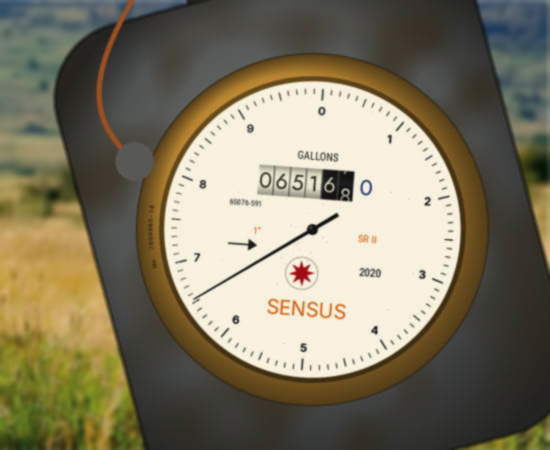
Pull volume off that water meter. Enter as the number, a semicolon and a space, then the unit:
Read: 651676.5; gal
